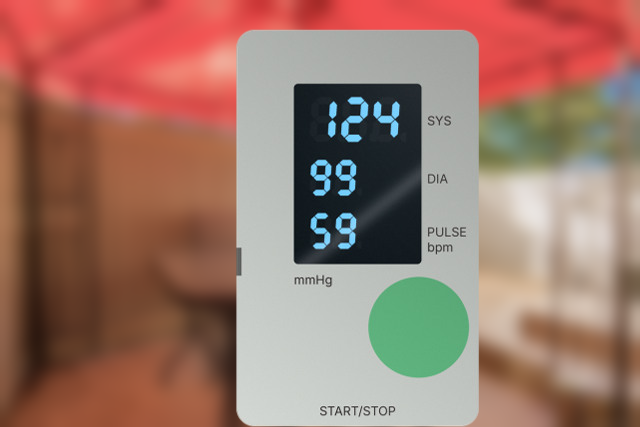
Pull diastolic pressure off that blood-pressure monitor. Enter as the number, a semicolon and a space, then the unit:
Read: 99; mmHg
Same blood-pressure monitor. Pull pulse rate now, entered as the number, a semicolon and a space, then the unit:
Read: 59; bpm
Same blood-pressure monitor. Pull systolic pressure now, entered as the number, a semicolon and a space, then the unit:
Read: 124; mmHg
